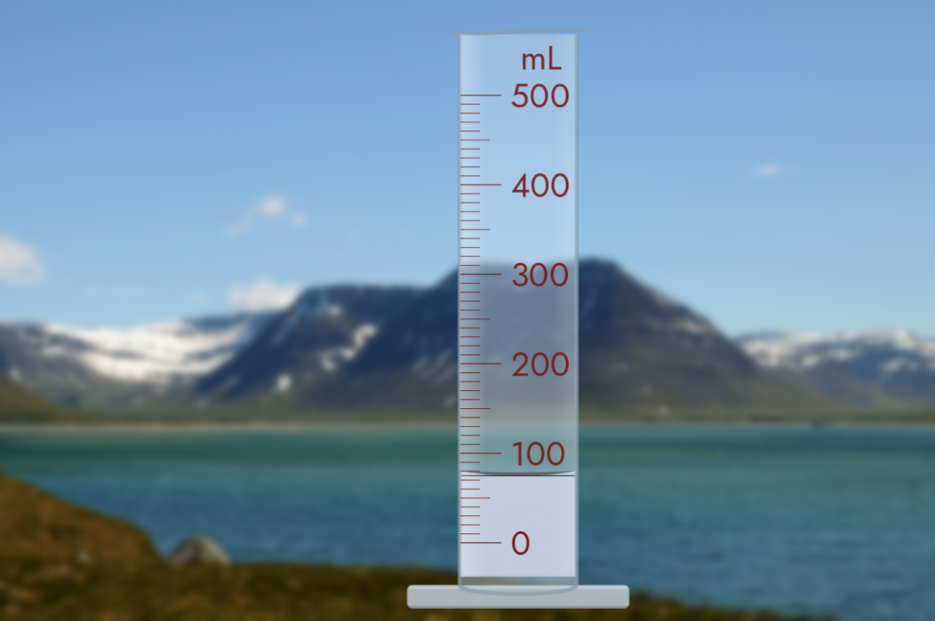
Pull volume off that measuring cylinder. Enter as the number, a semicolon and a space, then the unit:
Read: 75; mL
